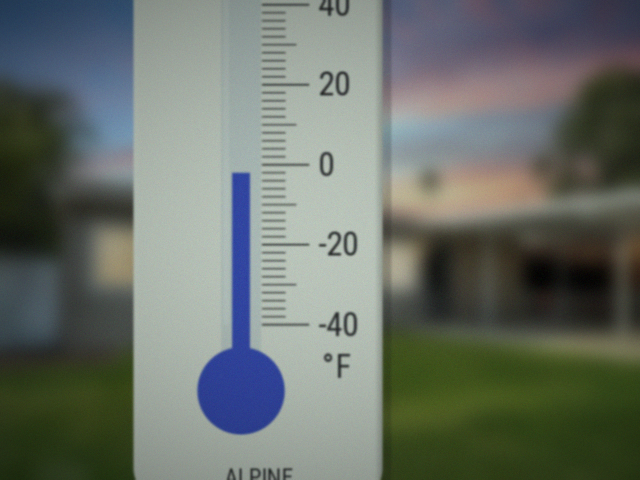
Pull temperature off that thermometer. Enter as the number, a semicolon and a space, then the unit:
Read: -2; °F
